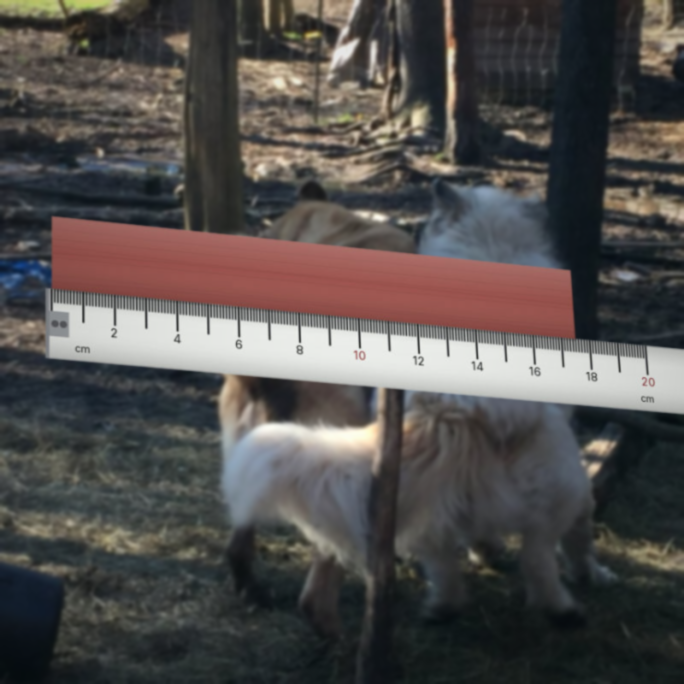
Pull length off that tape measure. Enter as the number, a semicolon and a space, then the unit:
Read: 17.5; cm
